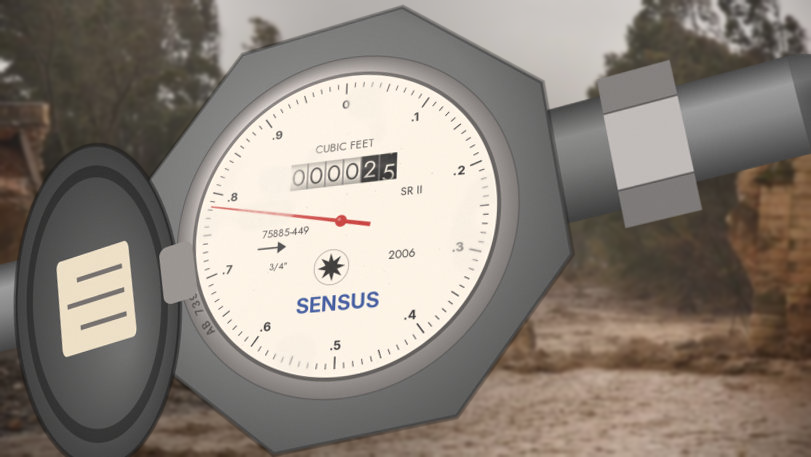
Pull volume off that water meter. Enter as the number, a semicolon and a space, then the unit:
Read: 24.78; ft³
